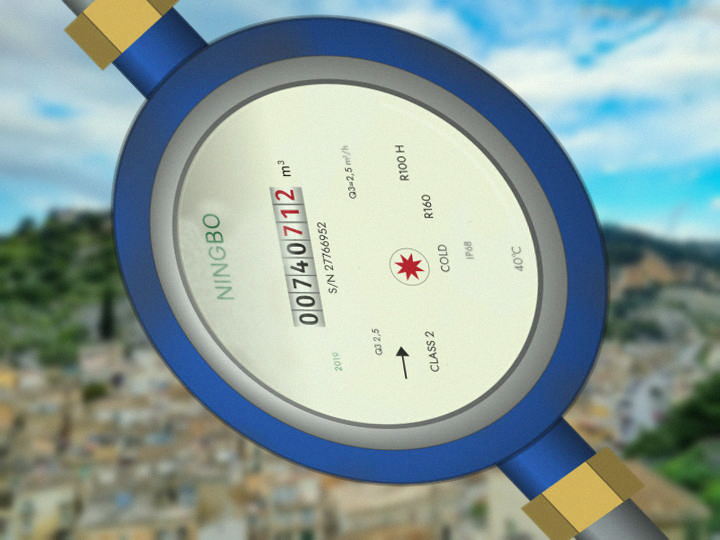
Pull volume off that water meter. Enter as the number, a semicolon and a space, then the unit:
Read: 740.712; m³
